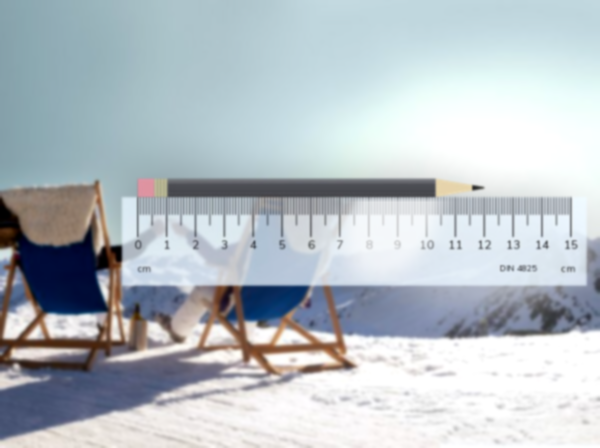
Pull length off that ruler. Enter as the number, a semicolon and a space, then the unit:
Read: 12; cm
